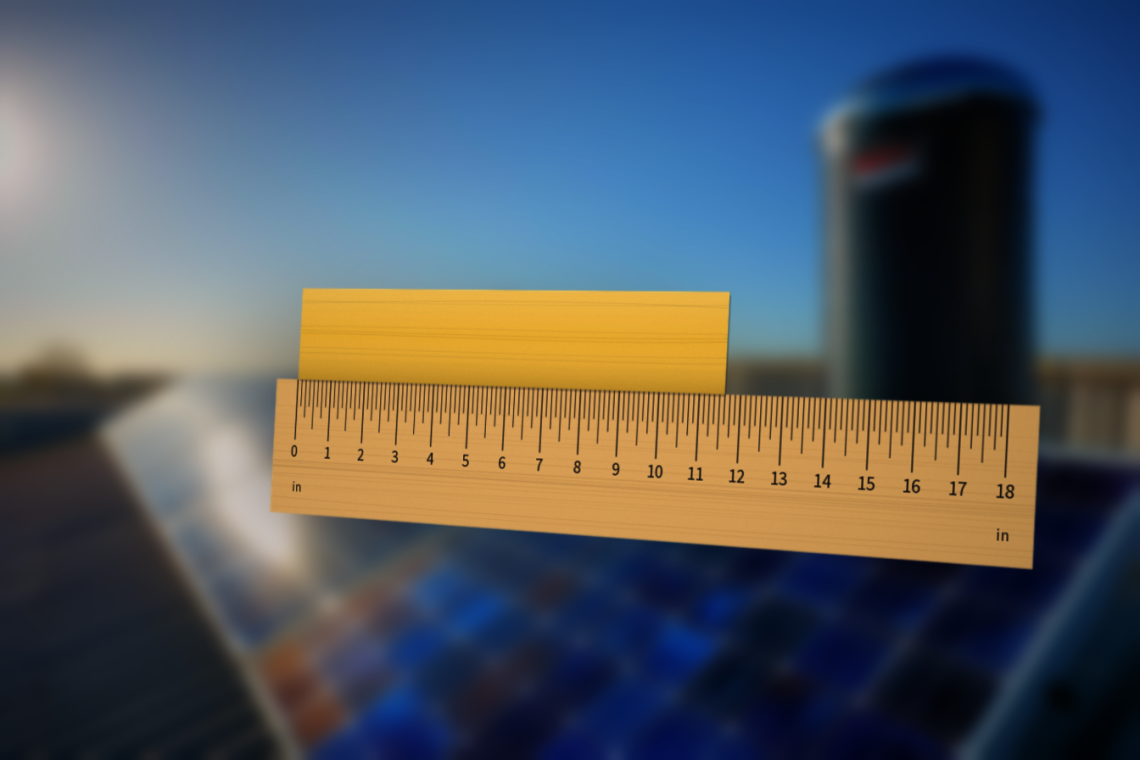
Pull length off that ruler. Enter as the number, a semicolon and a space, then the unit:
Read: 11.625; in
